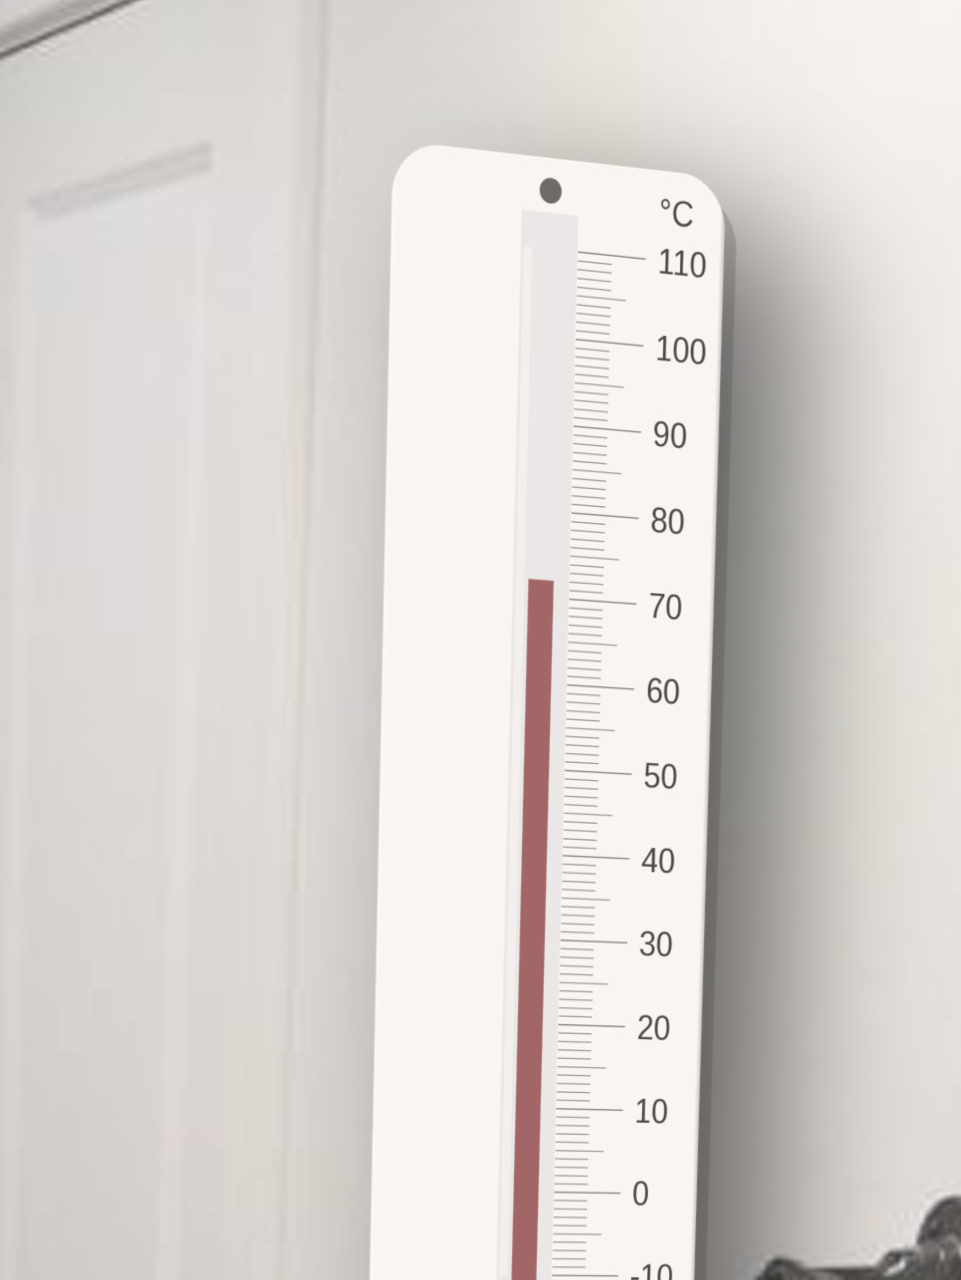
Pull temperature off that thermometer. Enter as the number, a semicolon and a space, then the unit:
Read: 72; °C
